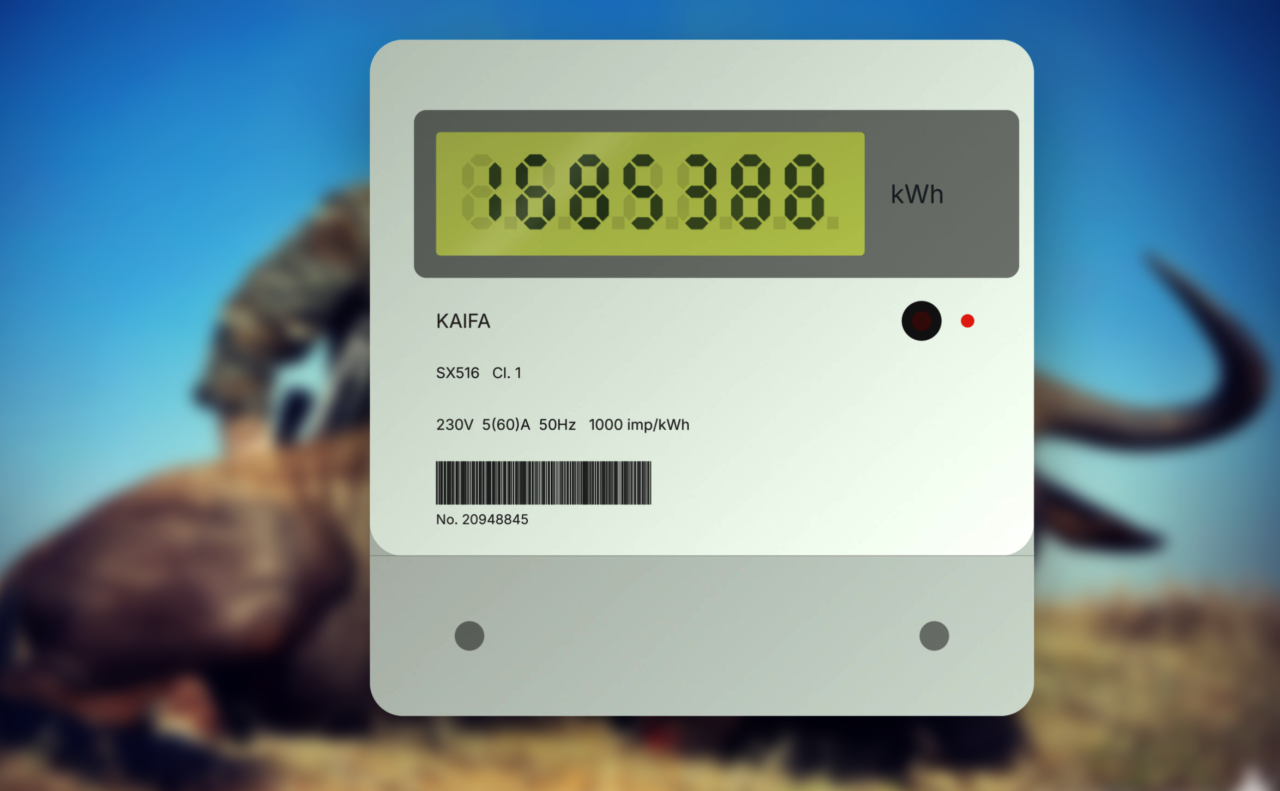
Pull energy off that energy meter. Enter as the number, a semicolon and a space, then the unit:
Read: 1685388; kWh
